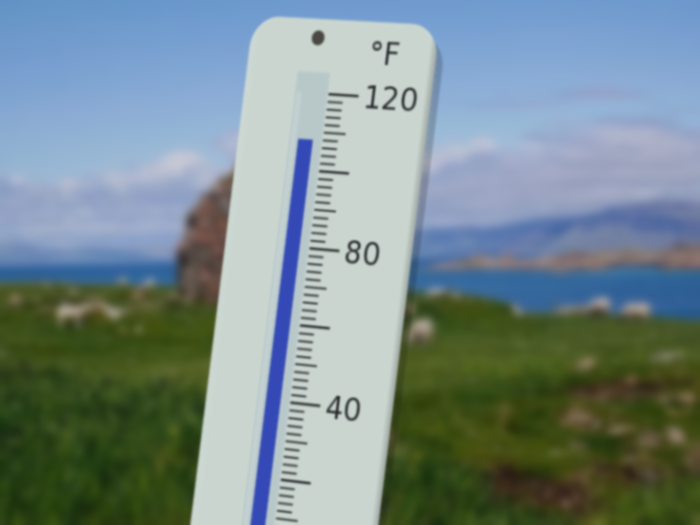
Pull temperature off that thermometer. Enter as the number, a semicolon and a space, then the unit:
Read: 108; °F
